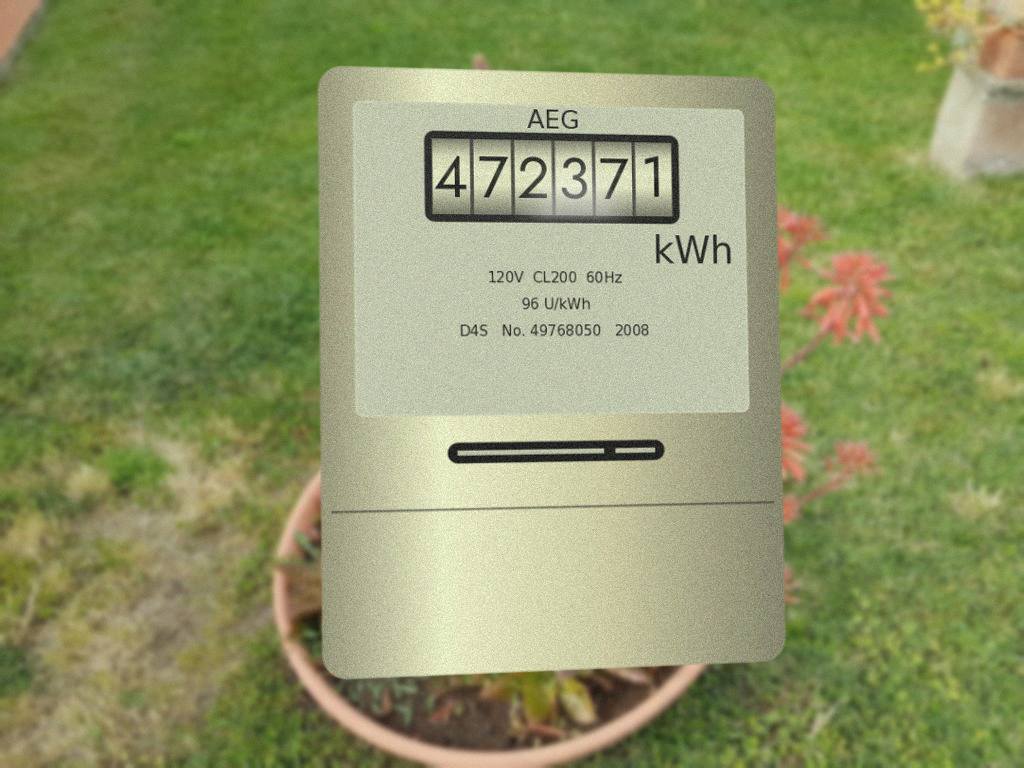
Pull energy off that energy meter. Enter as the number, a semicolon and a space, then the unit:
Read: 472371; kWh
